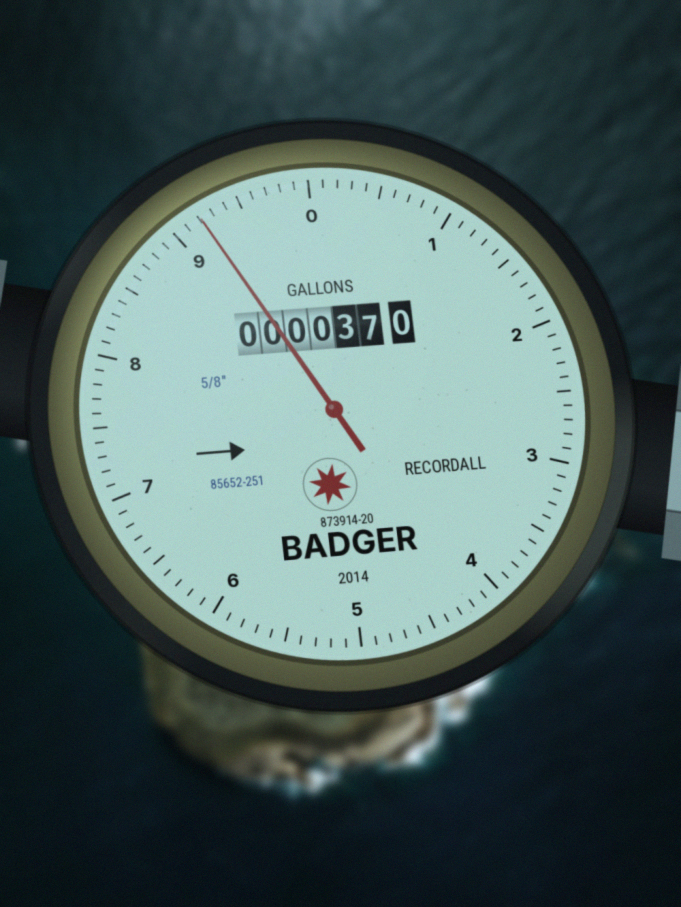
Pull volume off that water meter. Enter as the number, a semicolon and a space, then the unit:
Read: 369.2; gal
